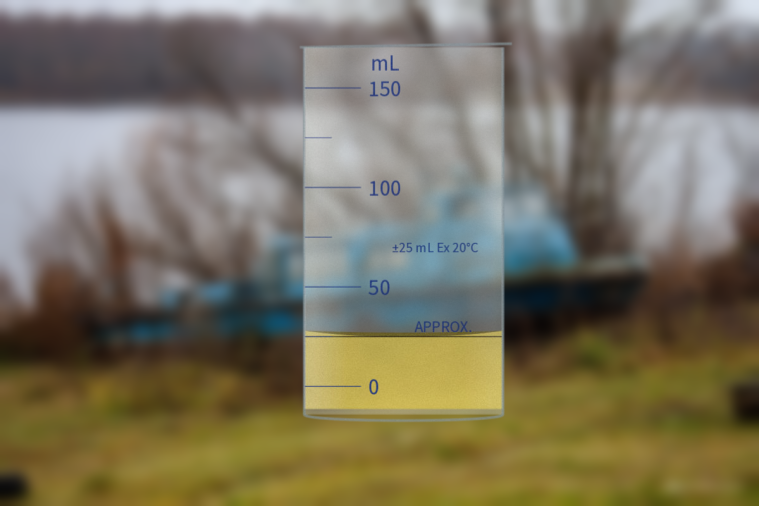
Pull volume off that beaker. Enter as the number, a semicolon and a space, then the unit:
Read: 25; mL
